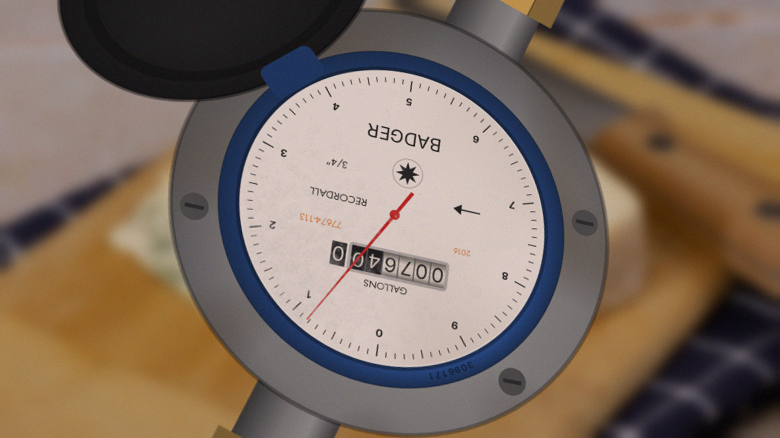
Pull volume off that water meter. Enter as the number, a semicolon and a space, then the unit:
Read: 76400.8; gal
